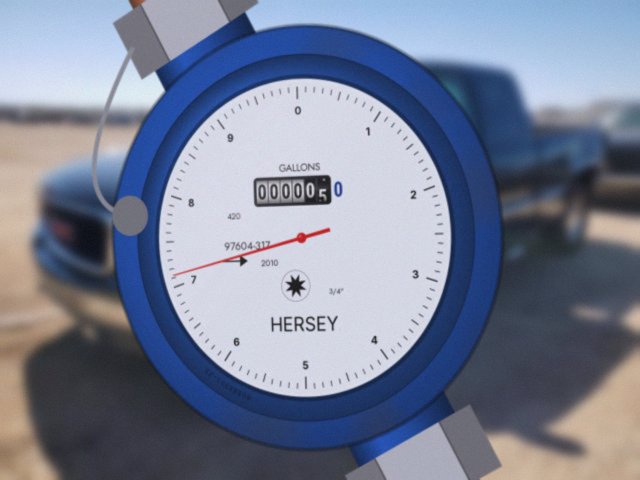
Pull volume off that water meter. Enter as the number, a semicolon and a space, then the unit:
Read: 47.1; gal
